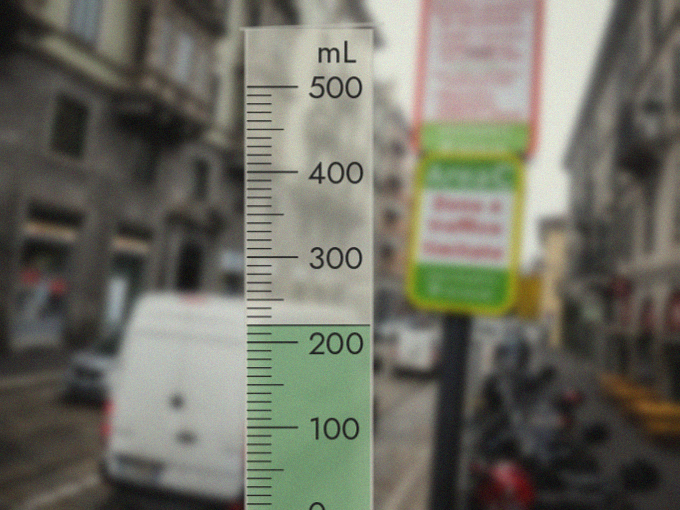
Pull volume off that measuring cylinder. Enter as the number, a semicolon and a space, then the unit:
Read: 220; mL
